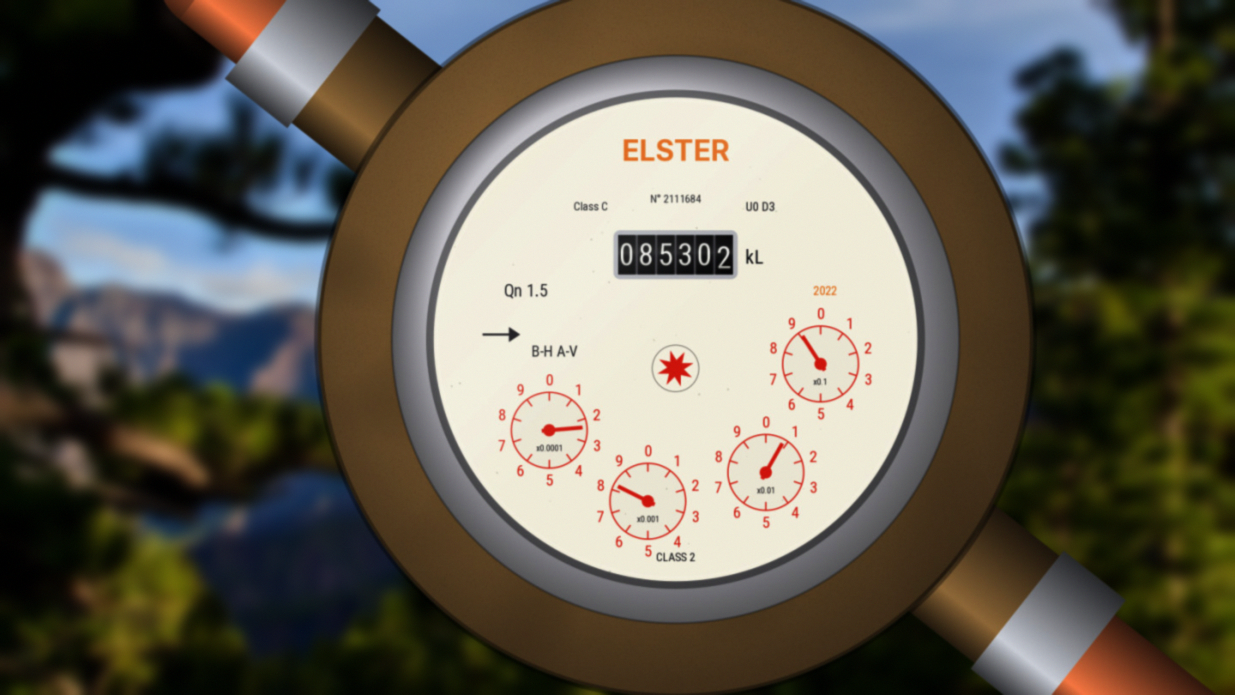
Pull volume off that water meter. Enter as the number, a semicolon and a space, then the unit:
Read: 85301.9082; kL
